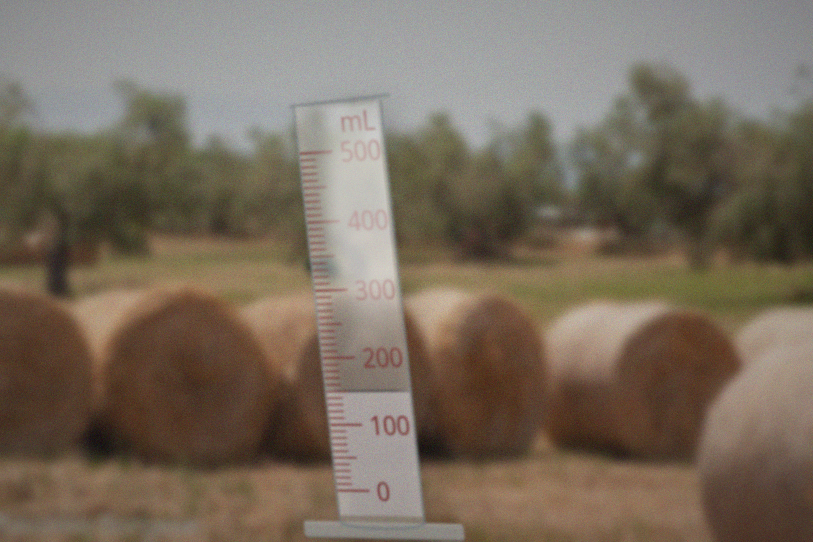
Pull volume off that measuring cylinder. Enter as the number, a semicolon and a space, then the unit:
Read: 150; mL
